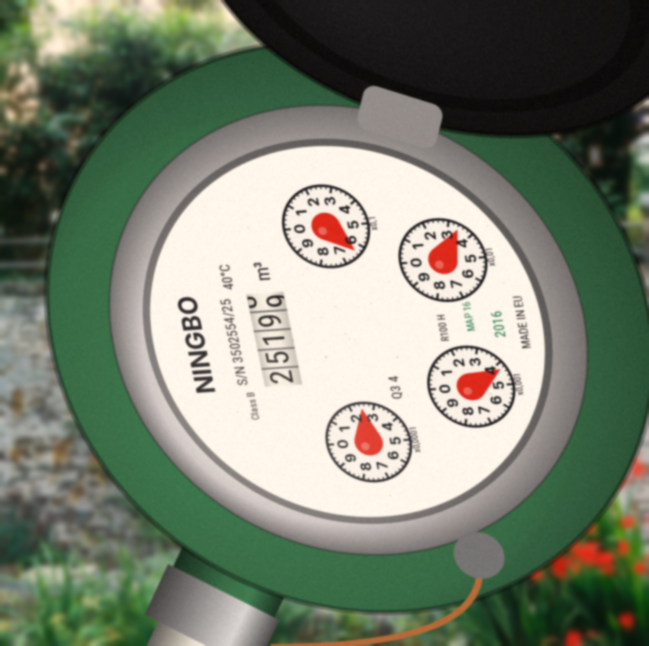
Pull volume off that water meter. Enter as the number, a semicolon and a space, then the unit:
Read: 25198.6342; m³
